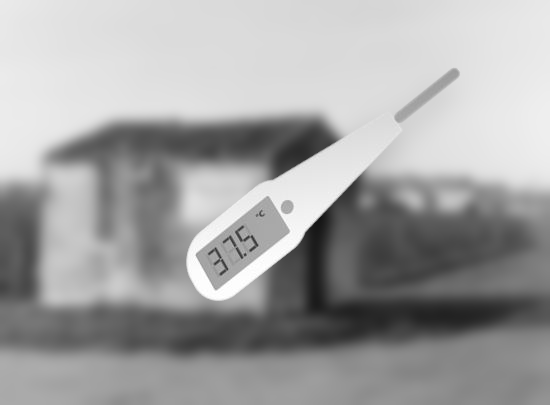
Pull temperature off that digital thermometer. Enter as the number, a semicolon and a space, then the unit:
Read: 37.5; °C
